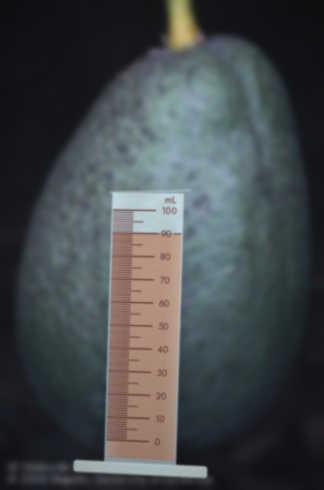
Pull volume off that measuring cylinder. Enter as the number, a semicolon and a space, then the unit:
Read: 90; mL
